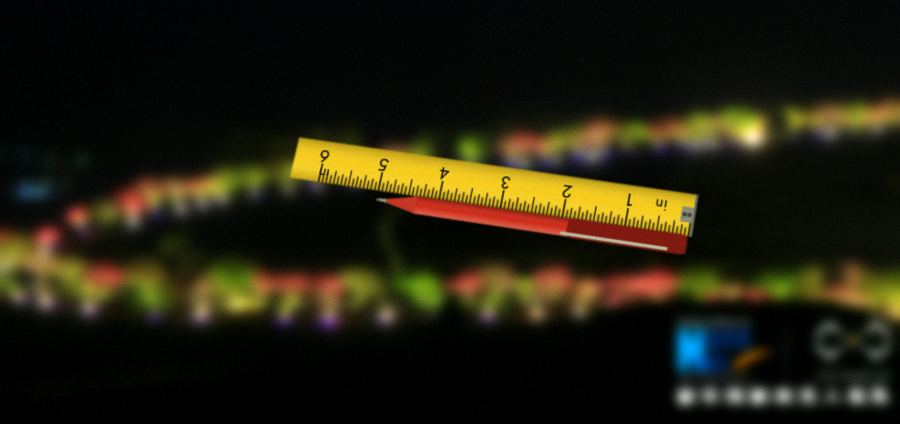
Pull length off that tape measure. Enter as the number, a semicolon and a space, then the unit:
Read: 5; in
